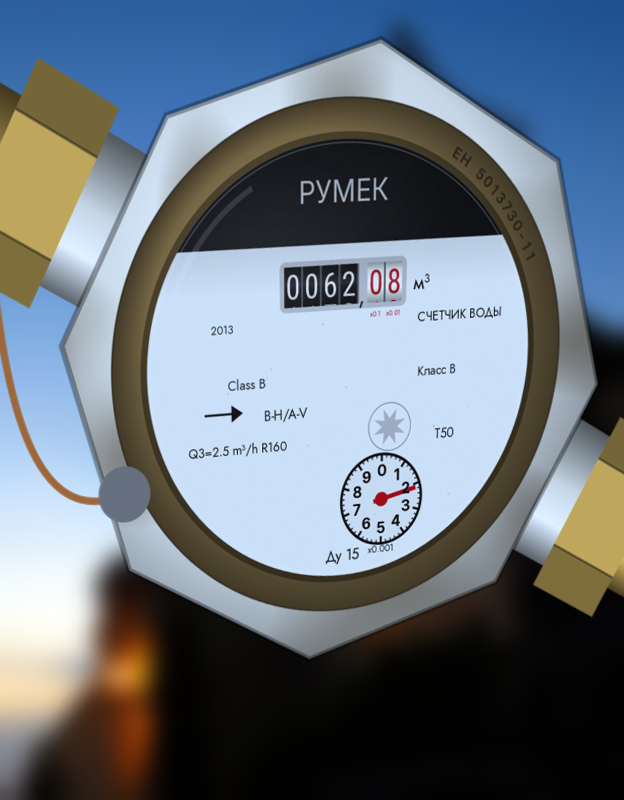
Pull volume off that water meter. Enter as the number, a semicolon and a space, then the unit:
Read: 62.082; m³
